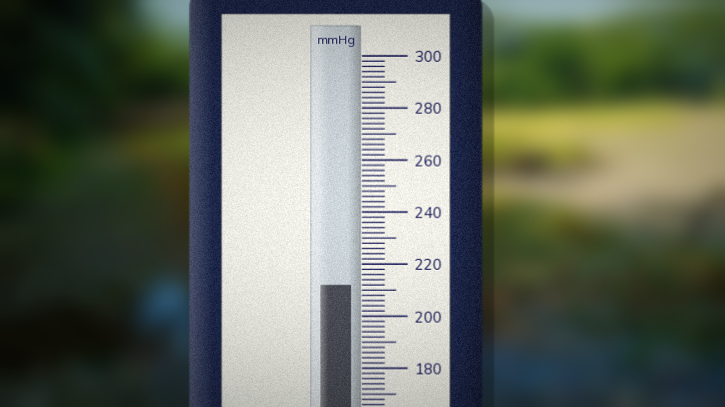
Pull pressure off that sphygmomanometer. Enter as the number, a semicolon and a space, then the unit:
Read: 212; mmHg
